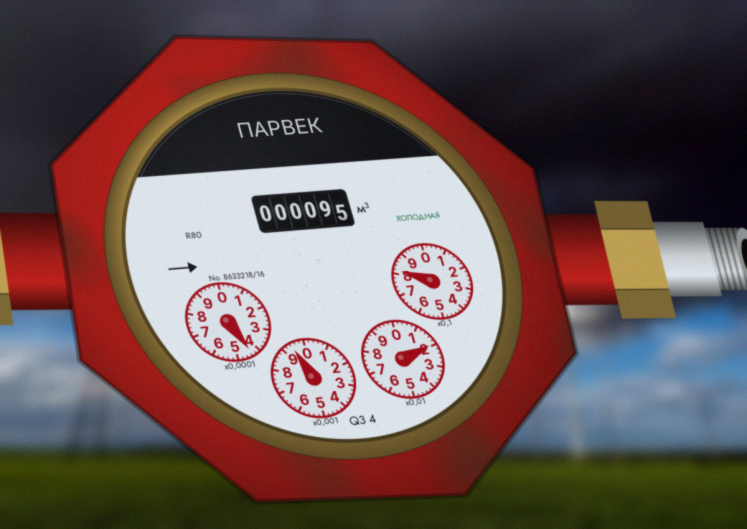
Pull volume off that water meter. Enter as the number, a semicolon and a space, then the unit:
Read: 94.8194; m³
